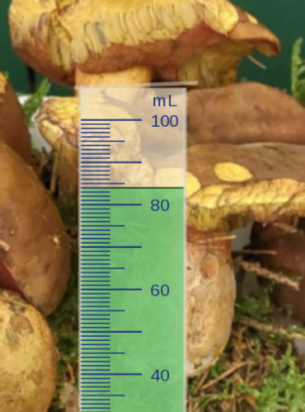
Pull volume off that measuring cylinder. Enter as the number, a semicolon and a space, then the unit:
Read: 84; mL
